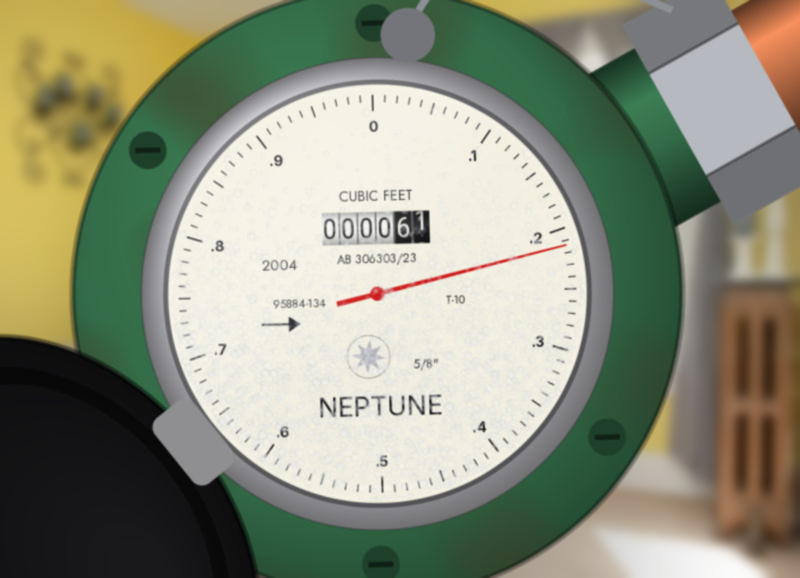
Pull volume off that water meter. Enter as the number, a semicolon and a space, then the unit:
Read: 61.21; ft³
